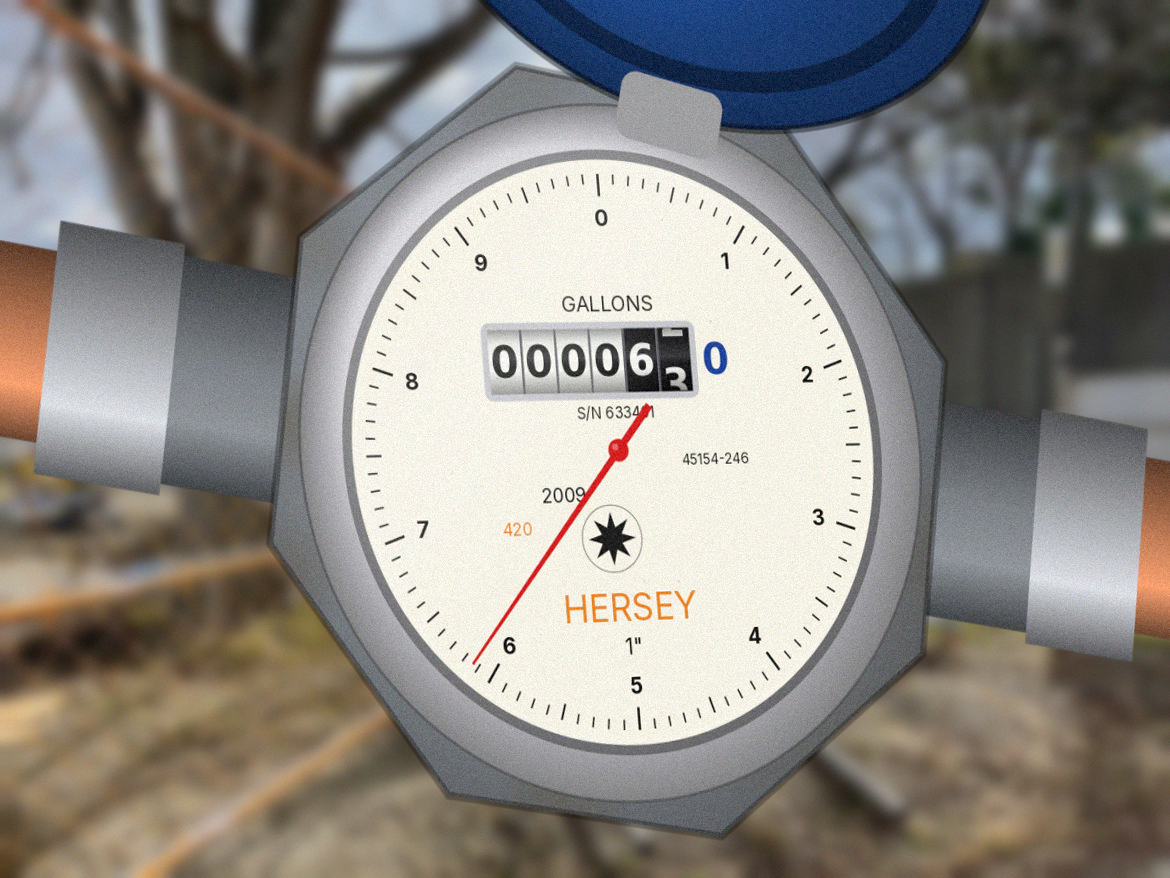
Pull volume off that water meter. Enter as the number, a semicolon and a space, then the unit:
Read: 626.1; gal
